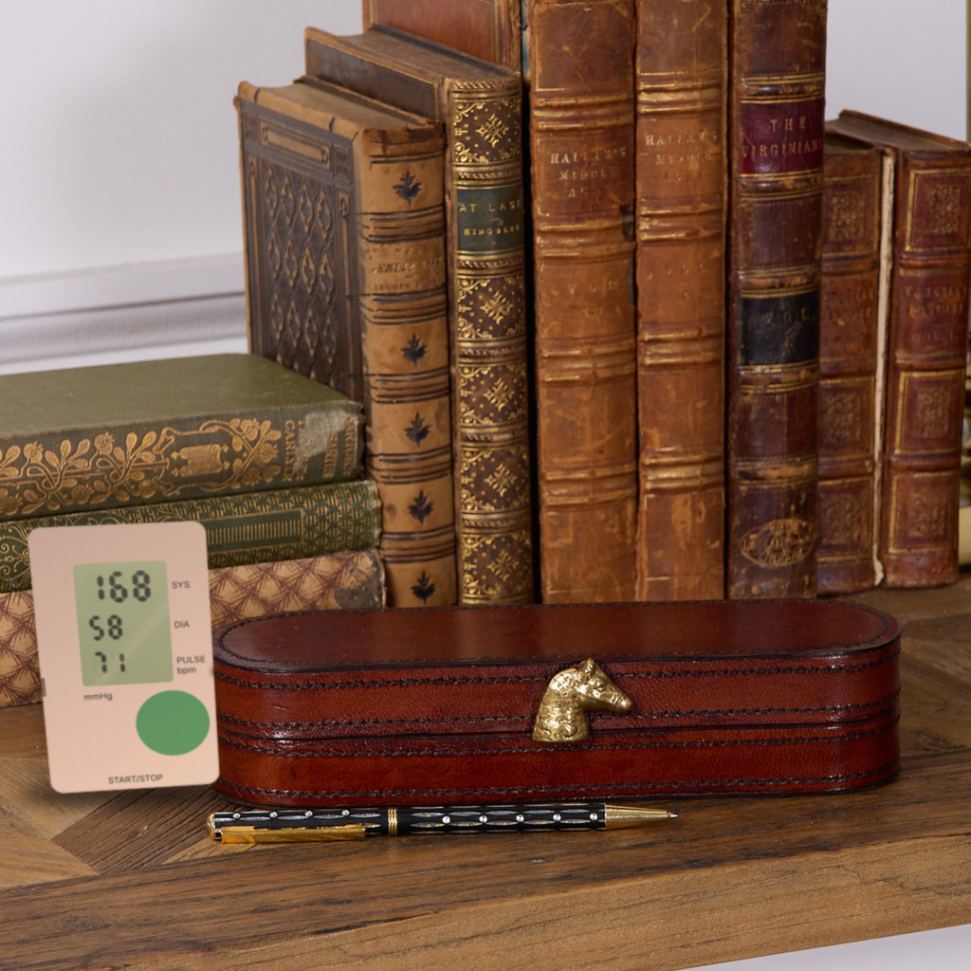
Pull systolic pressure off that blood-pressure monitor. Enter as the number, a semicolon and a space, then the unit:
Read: 168; mmHg
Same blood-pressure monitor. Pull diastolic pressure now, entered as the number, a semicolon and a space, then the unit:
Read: 58; mmHg
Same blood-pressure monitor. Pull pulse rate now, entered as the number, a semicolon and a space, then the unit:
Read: 71; bpm
